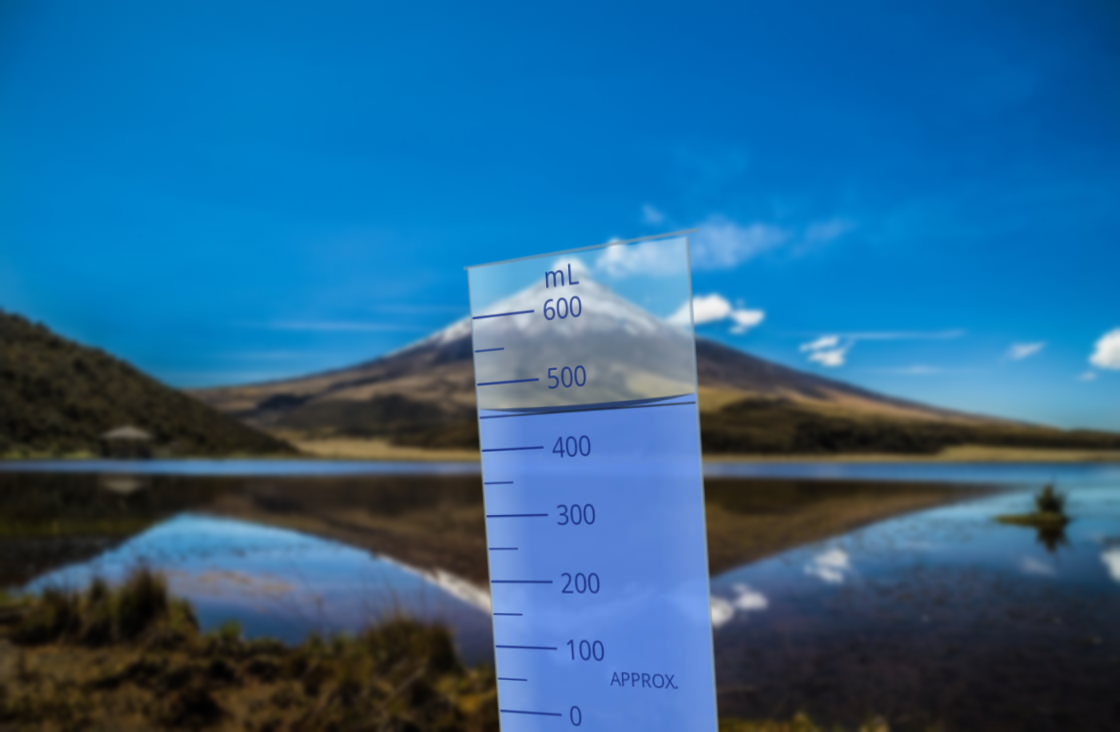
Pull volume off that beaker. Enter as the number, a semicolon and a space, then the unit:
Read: 450; mL
